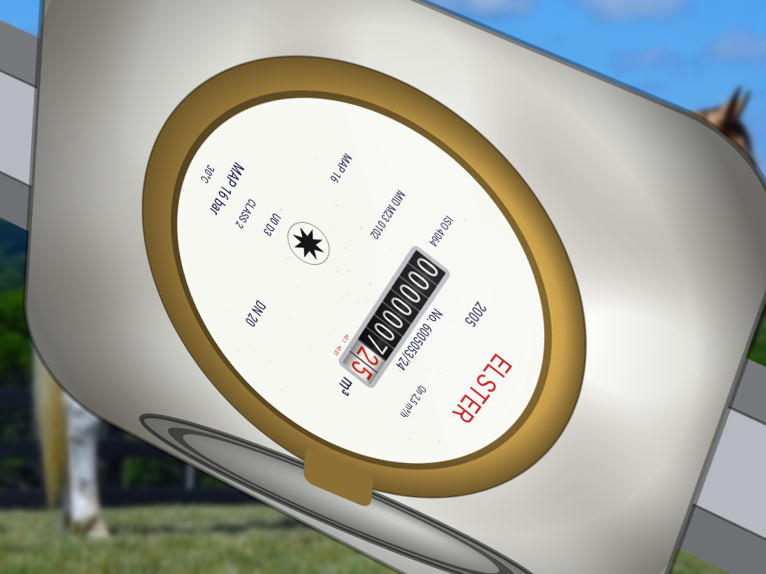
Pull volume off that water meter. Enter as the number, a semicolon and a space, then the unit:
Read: 7.25; m³
